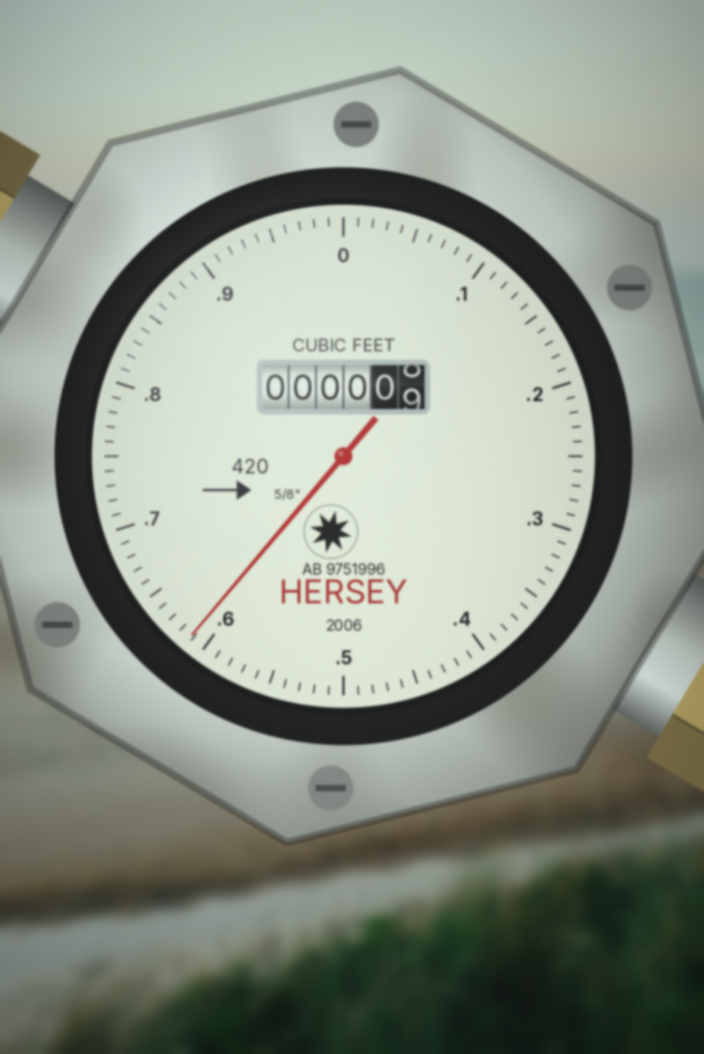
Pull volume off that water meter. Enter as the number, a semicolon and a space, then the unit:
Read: 8.61; ft³
